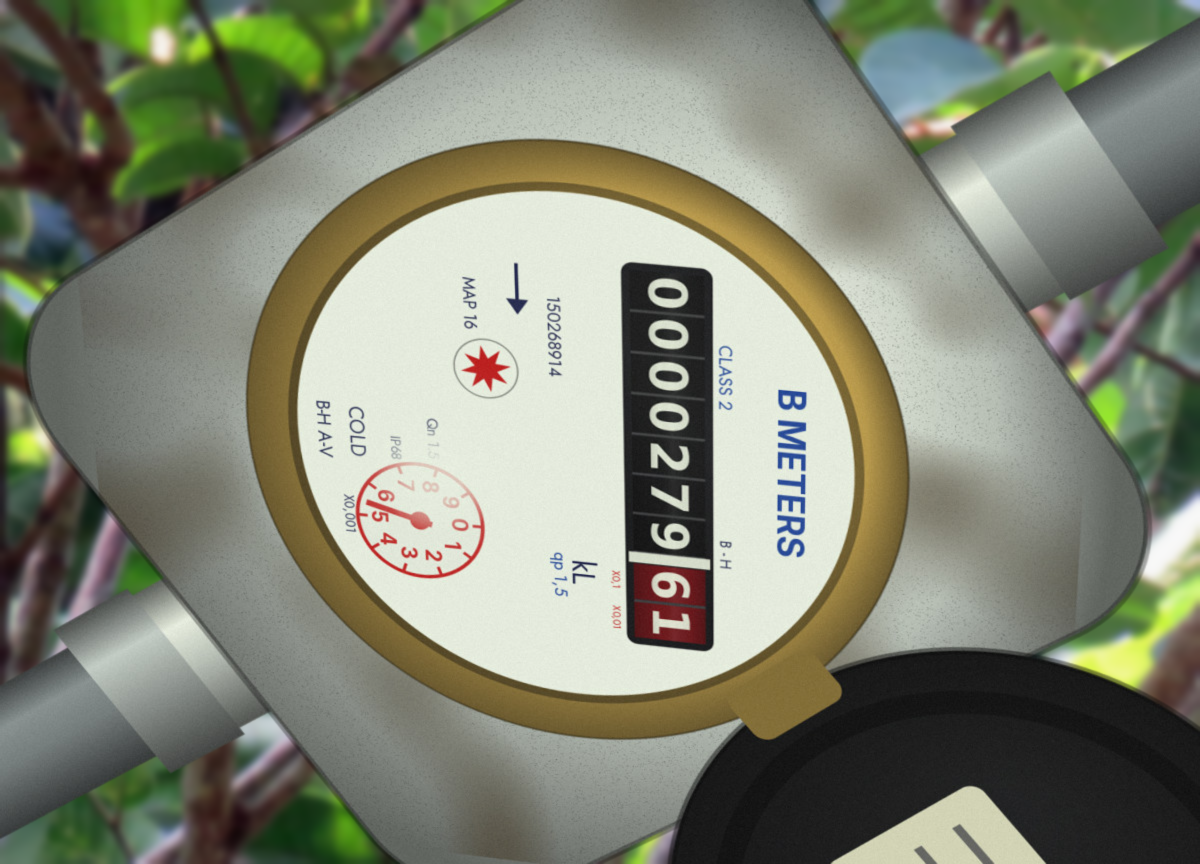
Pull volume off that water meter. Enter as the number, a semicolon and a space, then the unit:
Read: 279.615; kL
